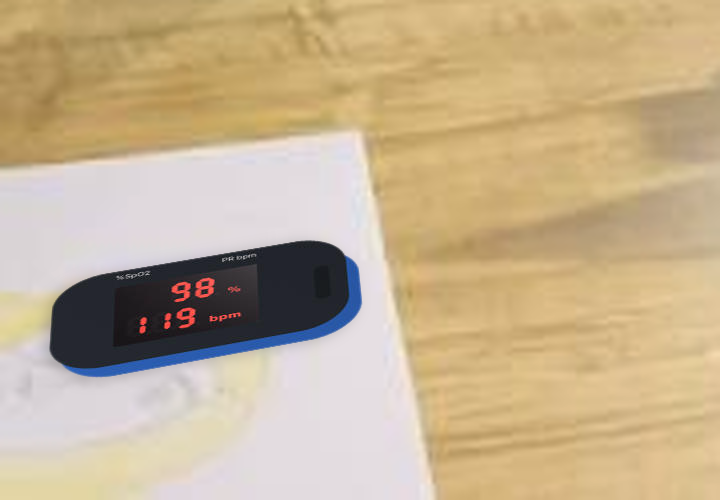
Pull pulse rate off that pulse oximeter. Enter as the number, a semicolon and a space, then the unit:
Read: 119; bpm
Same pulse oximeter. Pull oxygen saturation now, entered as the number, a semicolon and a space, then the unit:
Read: 98; %
